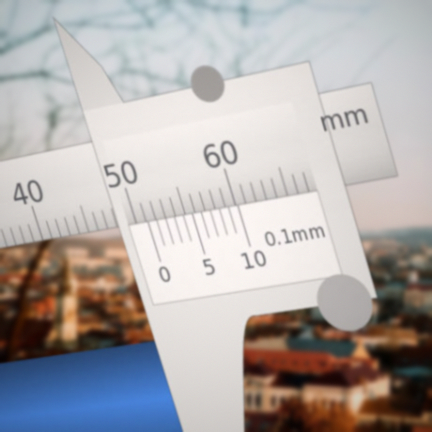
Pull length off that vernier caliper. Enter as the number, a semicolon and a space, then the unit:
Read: 51.2; mm
